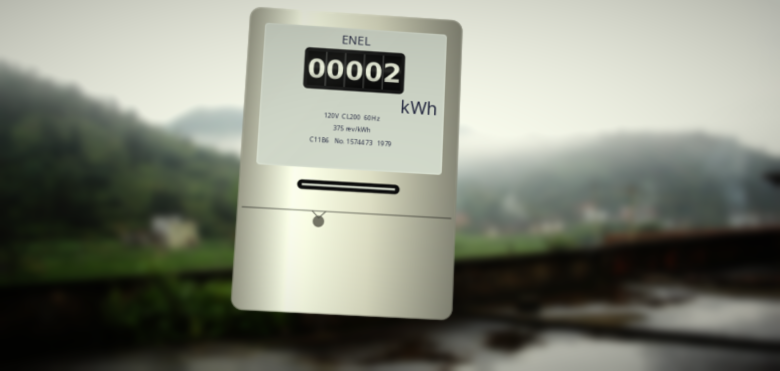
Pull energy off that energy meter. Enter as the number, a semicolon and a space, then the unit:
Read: 2; kWh
